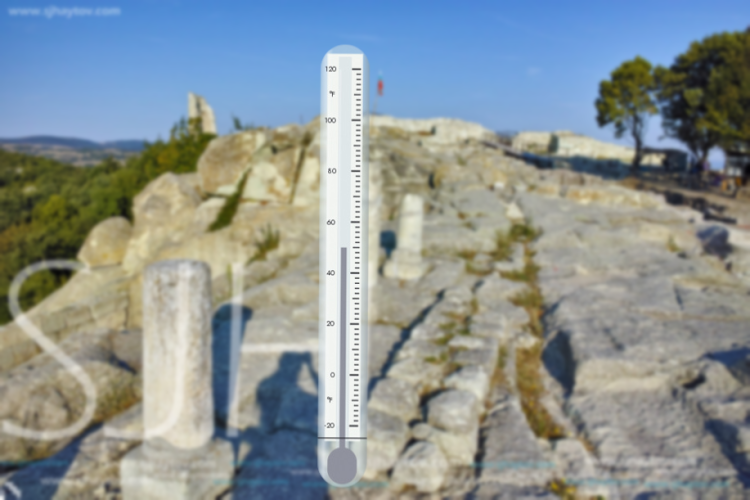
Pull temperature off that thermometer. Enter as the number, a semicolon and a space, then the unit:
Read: 50; °F
